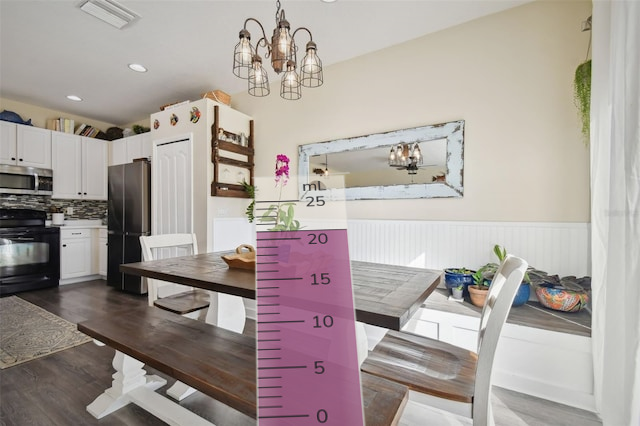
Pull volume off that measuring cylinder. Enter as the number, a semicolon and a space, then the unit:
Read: 21; mL
